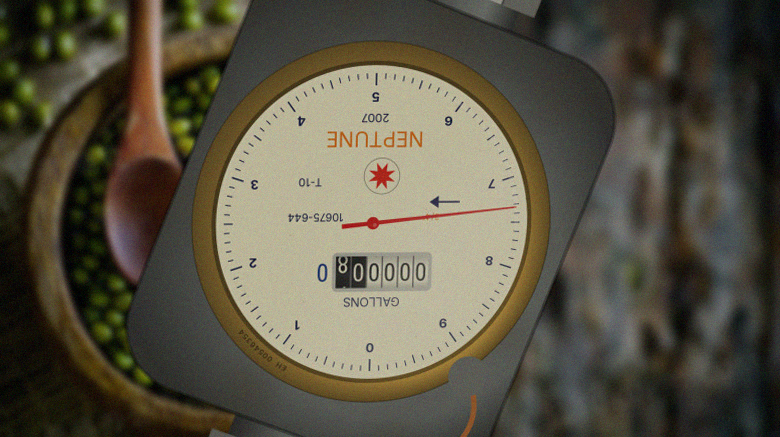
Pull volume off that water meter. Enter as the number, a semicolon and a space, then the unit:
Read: 77.3; gal
